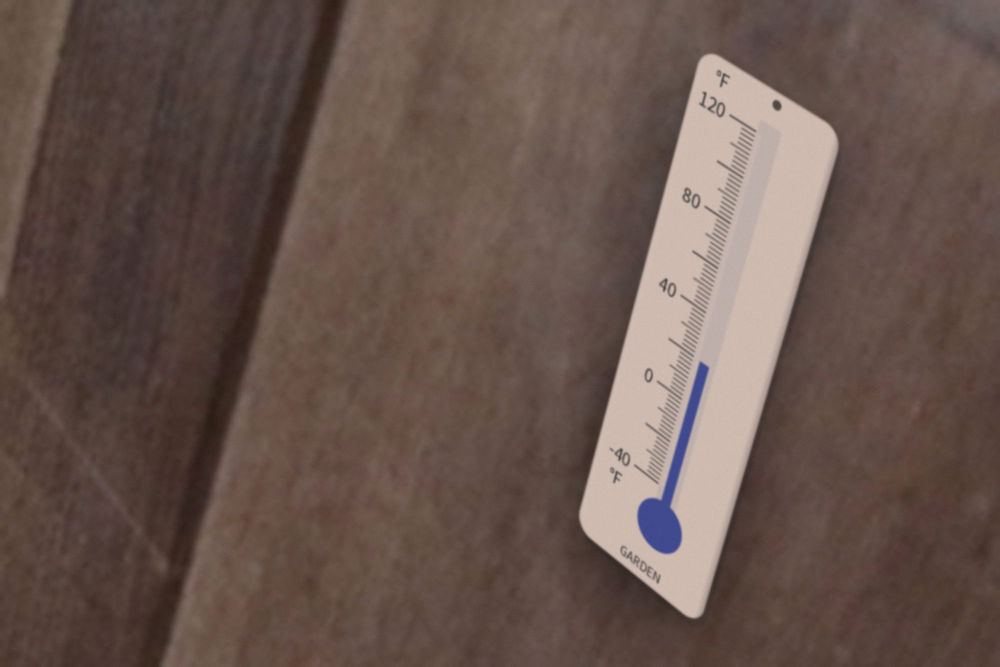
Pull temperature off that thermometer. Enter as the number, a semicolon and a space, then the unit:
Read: 20; °F
